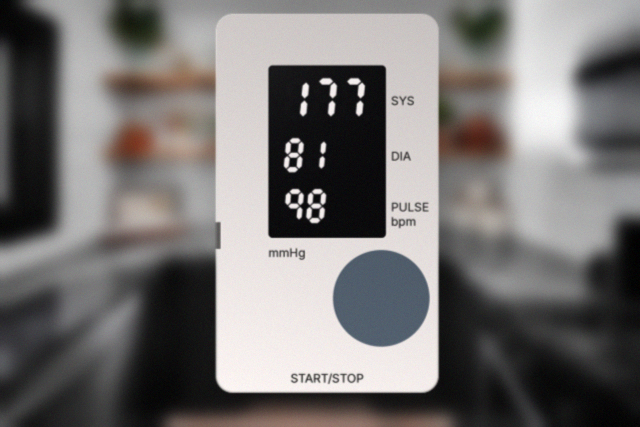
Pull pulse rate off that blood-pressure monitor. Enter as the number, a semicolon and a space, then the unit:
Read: 98; bpm
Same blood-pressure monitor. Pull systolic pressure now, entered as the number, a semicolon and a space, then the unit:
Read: 177; mmHg
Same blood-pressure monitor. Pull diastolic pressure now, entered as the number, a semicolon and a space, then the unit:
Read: 81; mmHg
